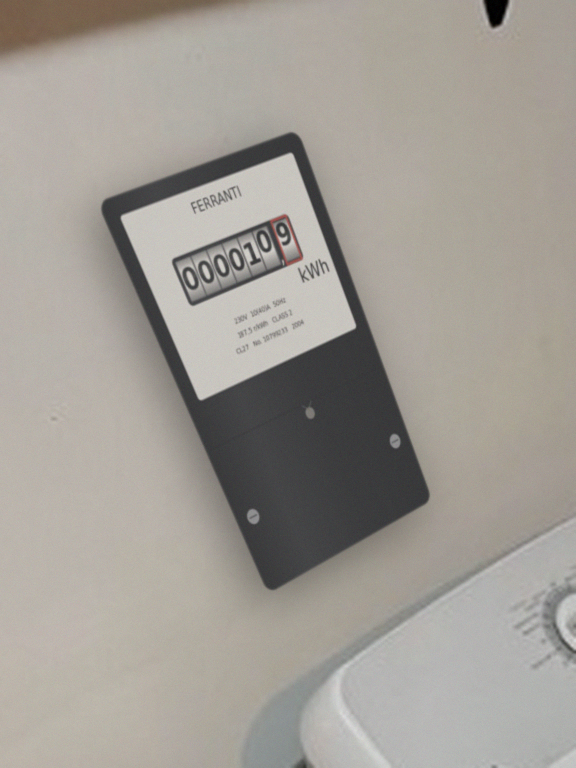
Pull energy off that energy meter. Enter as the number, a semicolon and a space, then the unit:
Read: 10.9; kWh
